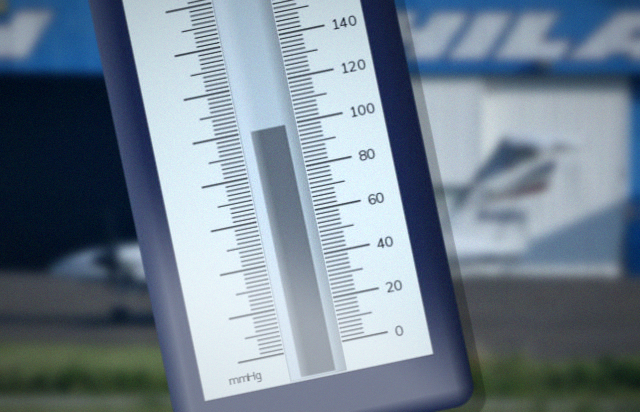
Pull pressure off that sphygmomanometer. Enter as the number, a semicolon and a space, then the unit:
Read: 100; mmHg
